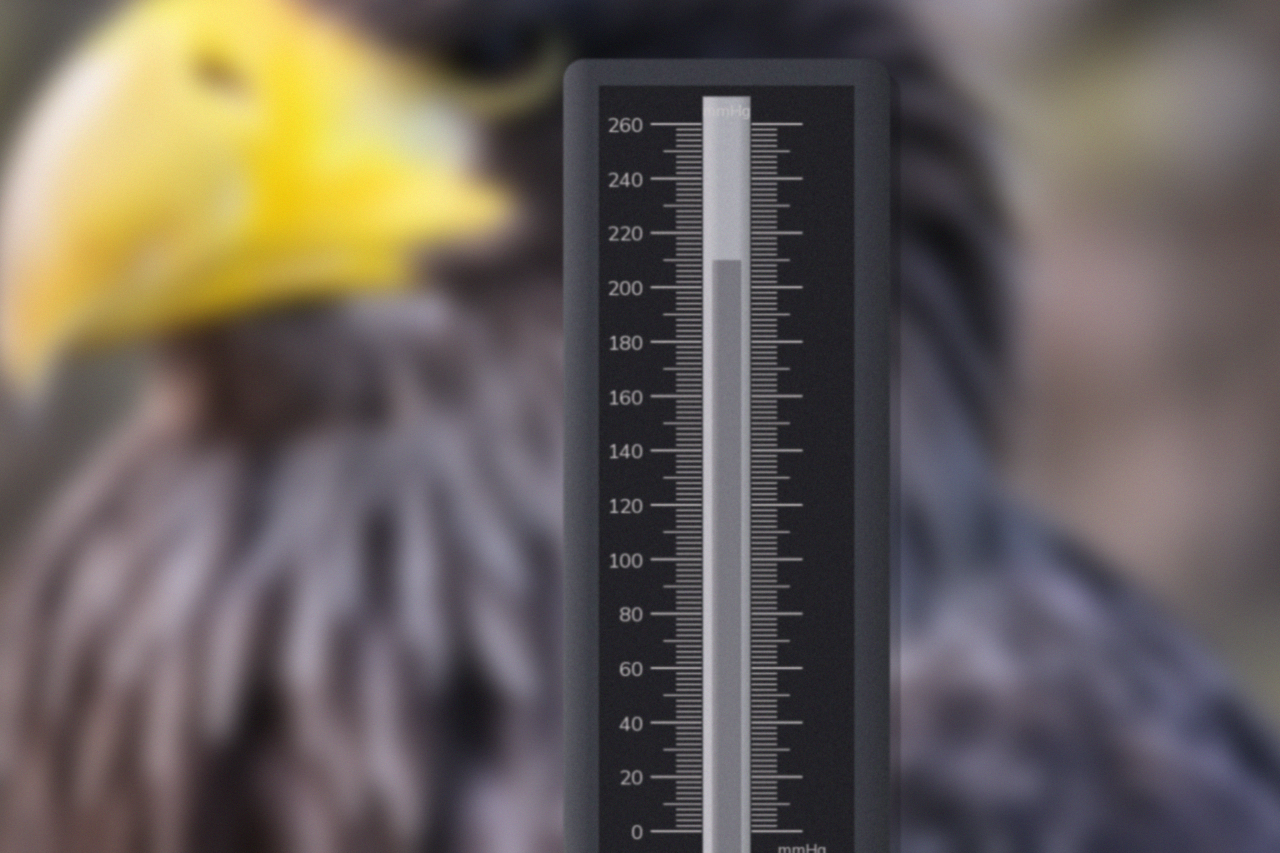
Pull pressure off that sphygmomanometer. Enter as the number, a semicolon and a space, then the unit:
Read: 210; mmHg
